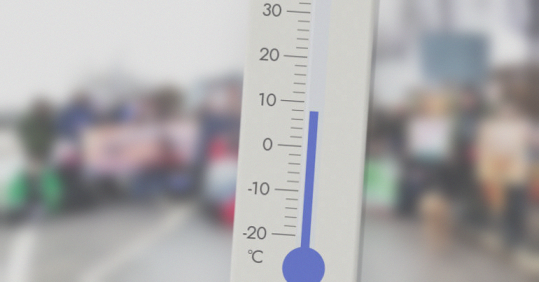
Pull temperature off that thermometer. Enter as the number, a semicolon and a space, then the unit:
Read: 8; °C
